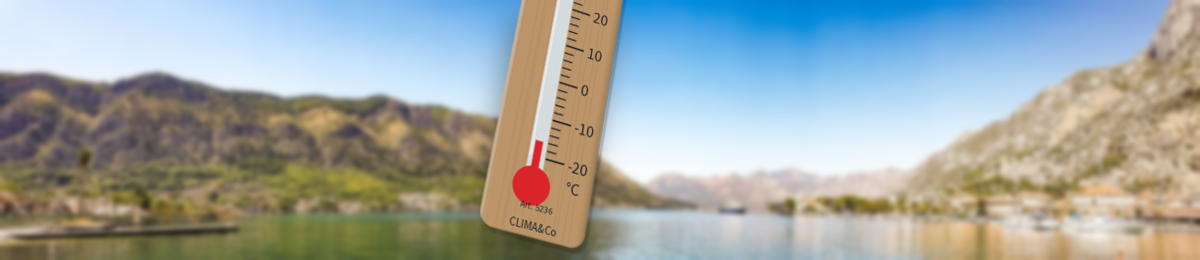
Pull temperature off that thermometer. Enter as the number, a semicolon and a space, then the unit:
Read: -16; °C
